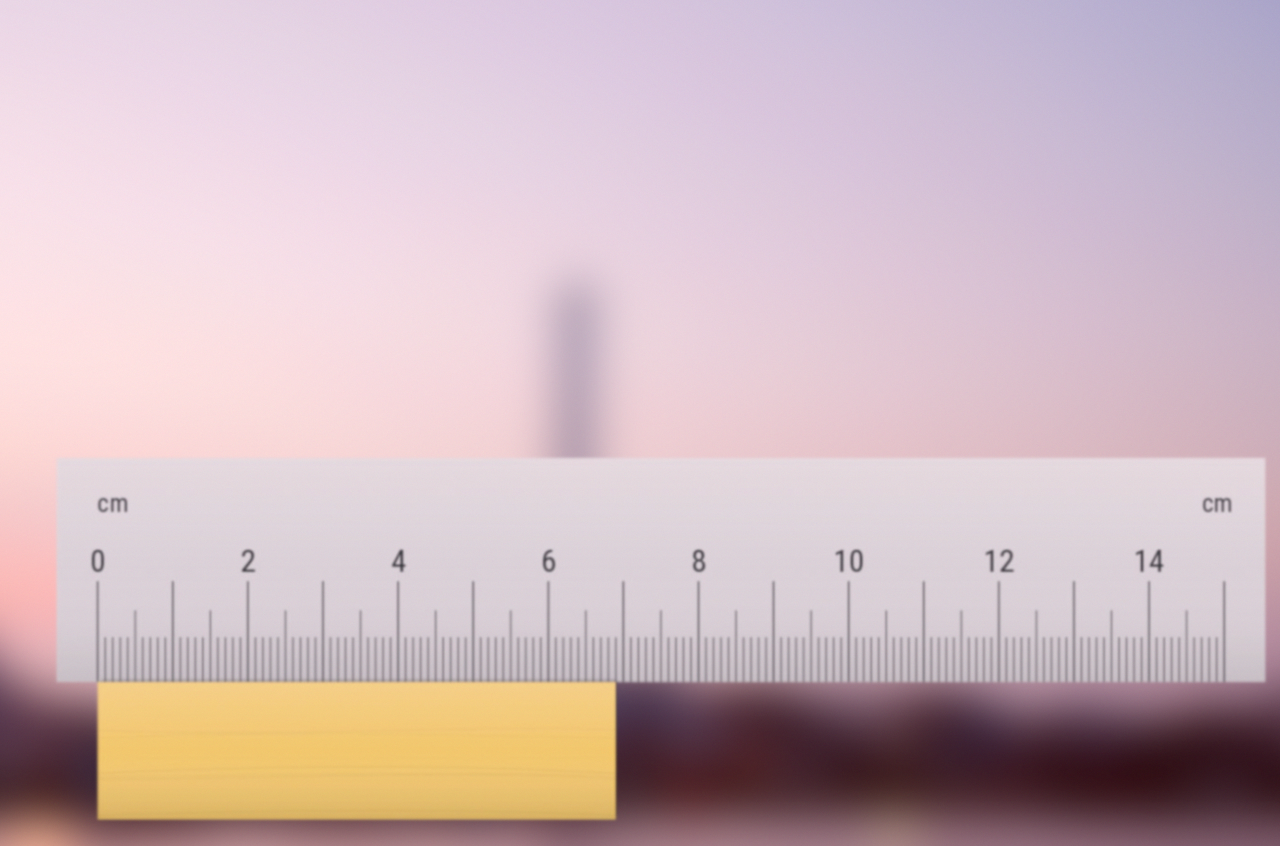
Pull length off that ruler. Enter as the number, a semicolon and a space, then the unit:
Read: 6.9; cm
